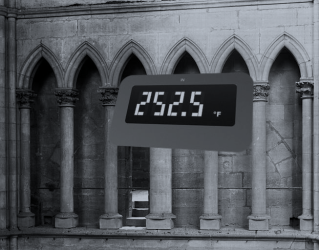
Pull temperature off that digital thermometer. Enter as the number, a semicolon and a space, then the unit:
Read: 252.5; °F
